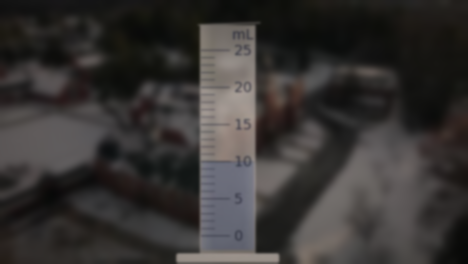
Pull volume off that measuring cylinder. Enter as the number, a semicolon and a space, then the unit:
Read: 10; mL
